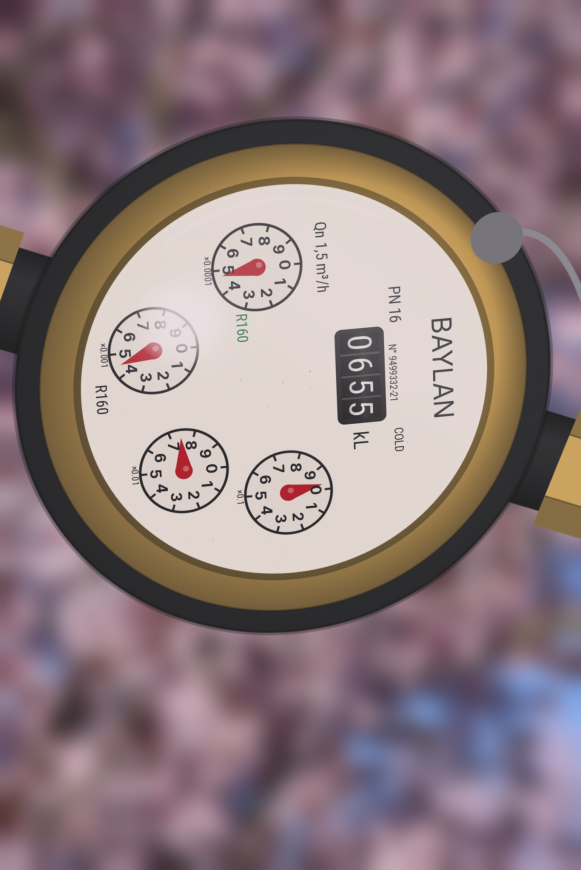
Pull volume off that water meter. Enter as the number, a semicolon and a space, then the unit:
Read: 654.9744; kL
